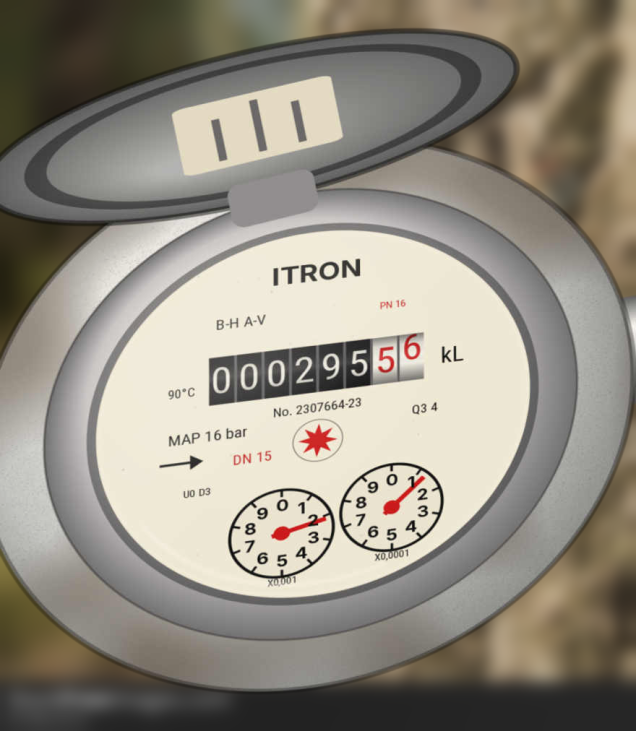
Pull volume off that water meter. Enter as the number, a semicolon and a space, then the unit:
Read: 295.5621; kL
